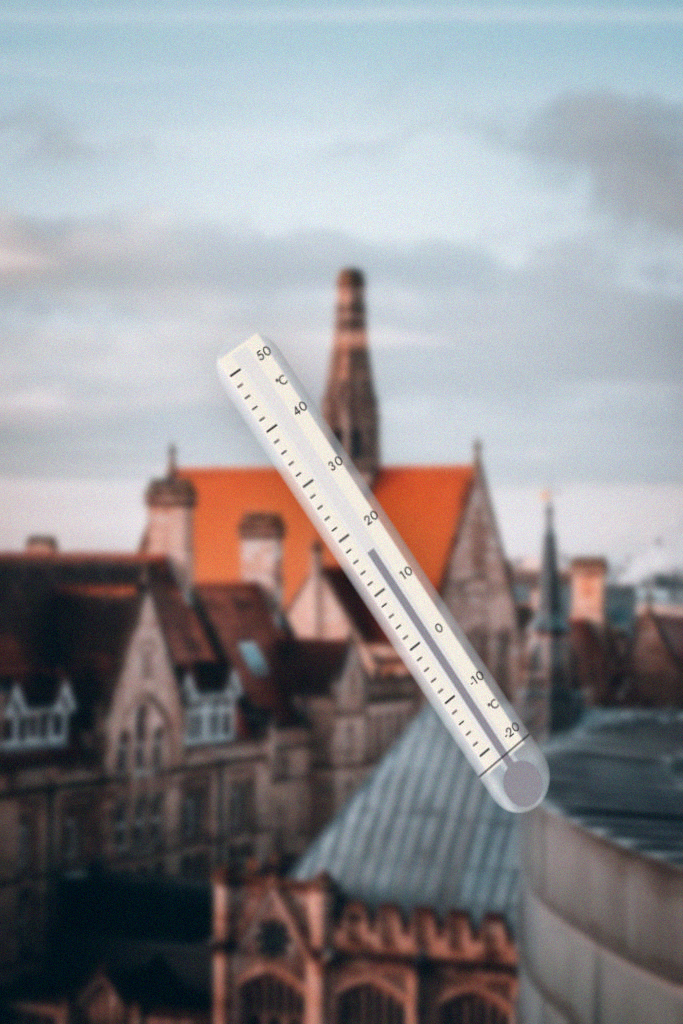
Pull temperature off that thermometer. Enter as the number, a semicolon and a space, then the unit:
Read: 16; °C
